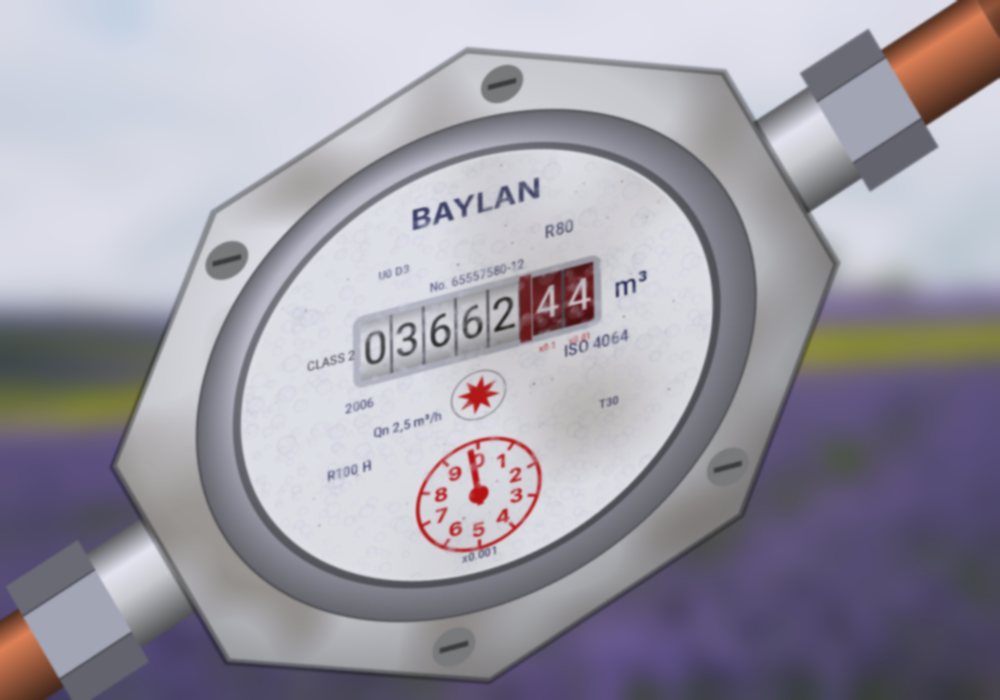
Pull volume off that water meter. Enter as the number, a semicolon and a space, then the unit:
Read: 3662.439; m³
